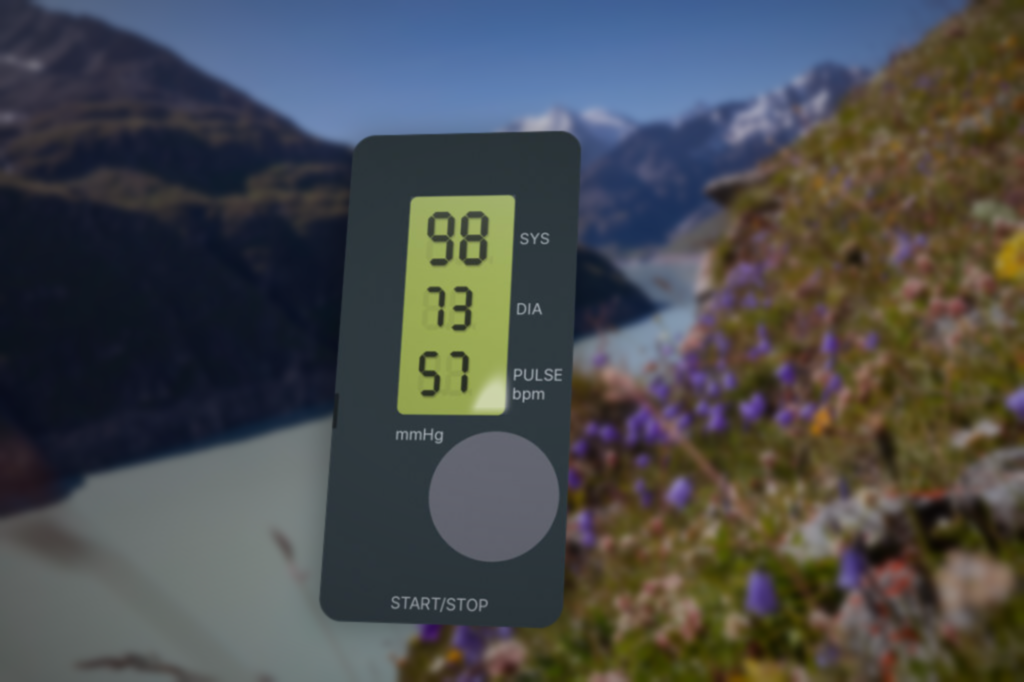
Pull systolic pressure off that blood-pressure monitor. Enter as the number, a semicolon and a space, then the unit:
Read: 98; mmHg
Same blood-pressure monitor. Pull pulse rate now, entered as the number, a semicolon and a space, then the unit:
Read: 57; bpm
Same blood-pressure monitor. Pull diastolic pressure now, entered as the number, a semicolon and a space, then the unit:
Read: 73; mmHg
